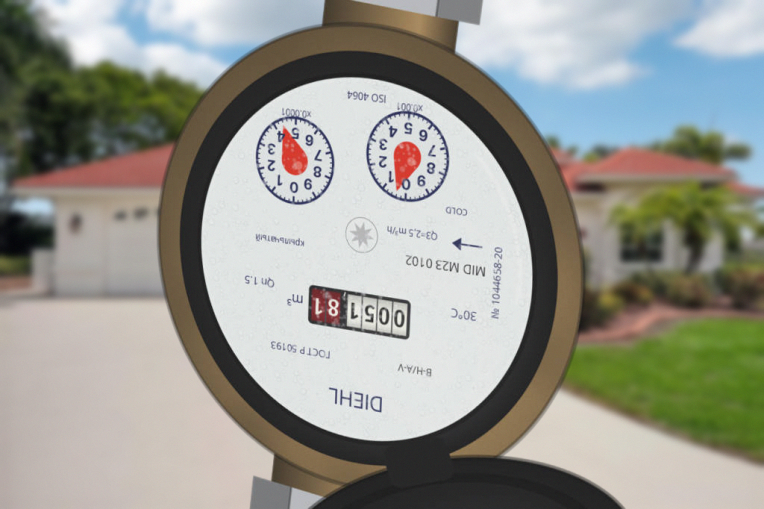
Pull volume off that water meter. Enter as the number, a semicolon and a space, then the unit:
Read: 51.8104; m³
